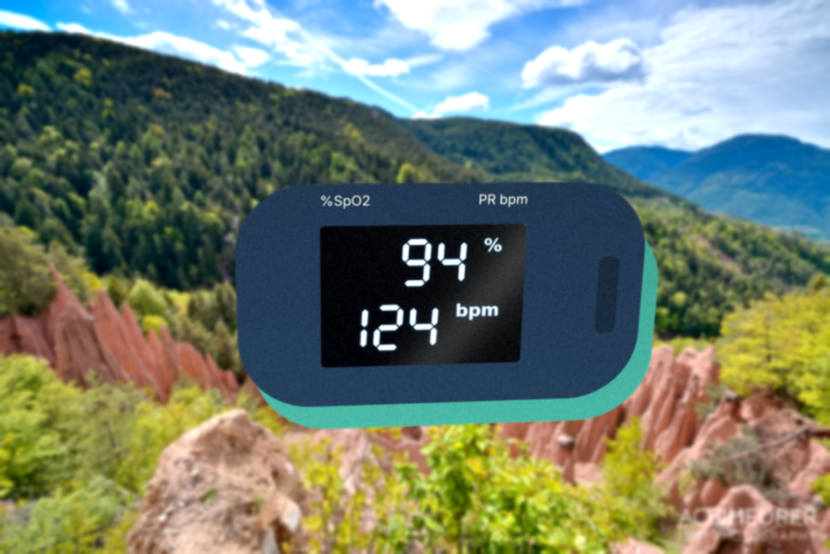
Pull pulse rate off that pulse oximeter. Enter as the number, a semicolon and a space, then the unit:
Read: 124; bpm
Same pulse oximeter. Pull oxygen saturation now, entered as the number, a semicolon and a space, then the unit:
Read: 94; %
